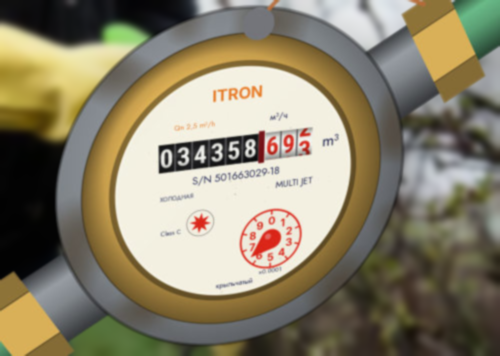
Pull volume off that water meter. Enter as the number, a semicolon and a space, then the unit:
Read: 34358.6926; m³
